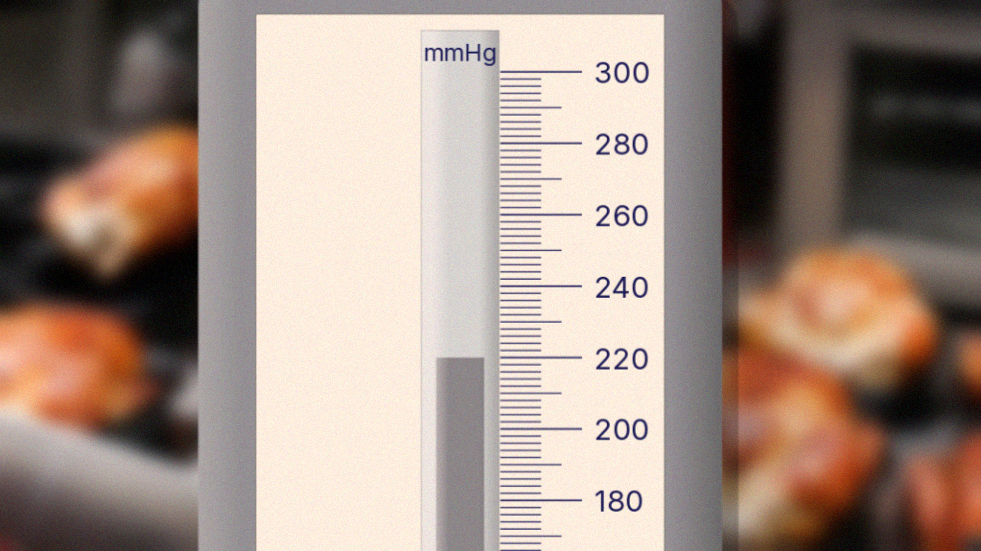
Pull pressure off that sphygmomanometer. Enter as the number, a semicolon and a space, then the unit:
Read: 220; mmHg
